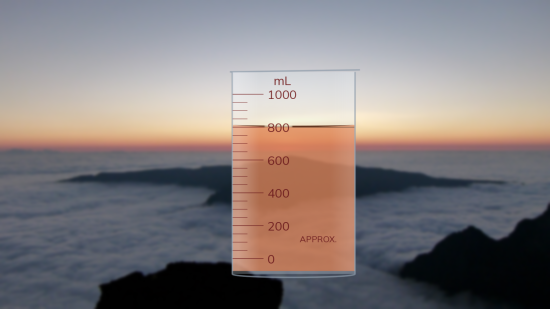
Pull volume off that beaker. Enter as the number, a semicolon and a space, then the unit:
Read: 800; mL
